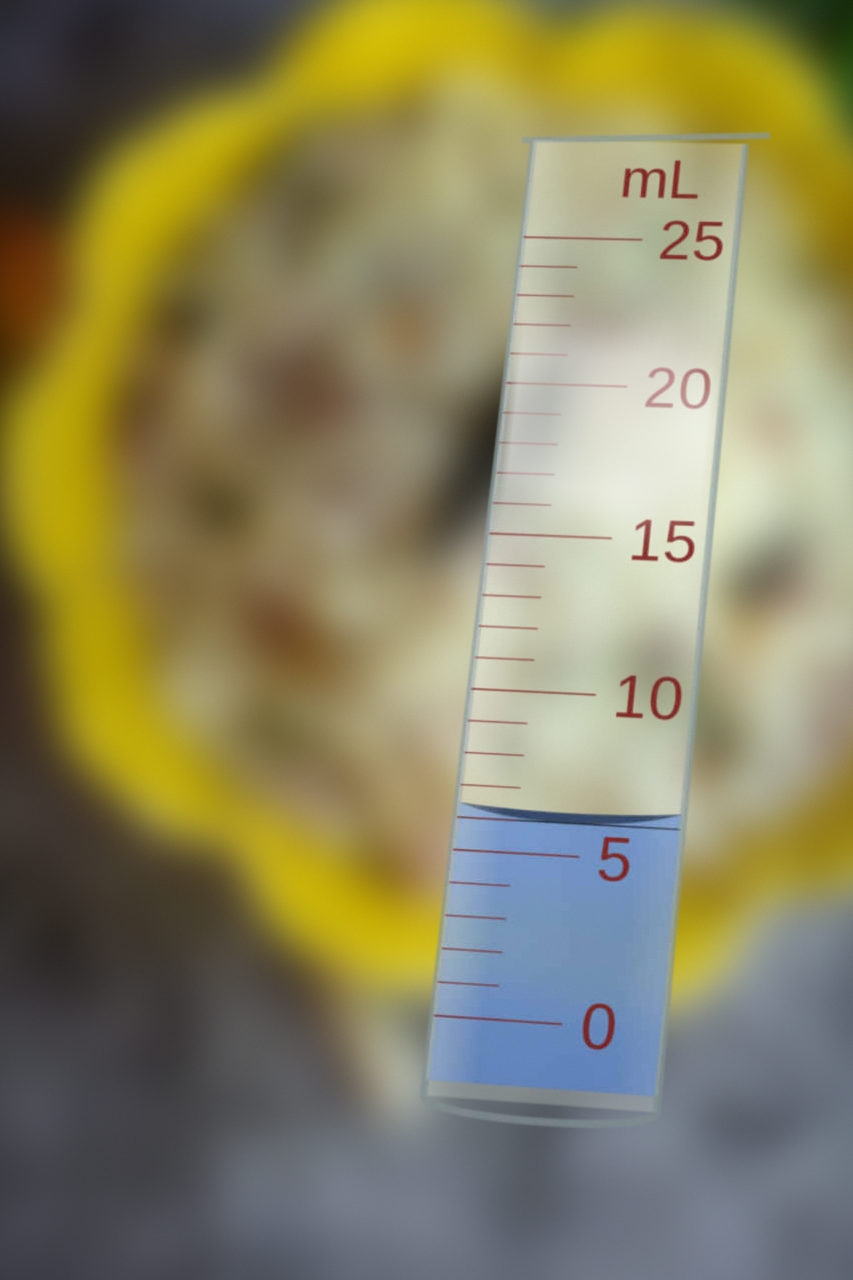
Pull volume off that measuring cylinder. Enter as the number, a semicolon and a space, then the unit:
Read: 6; mL
